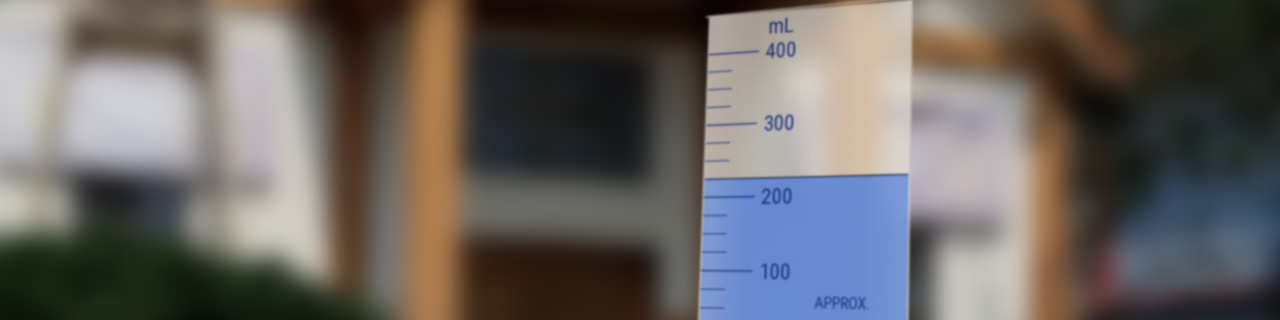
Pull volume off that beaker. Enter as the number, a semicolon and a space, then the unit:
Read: 225; mL
